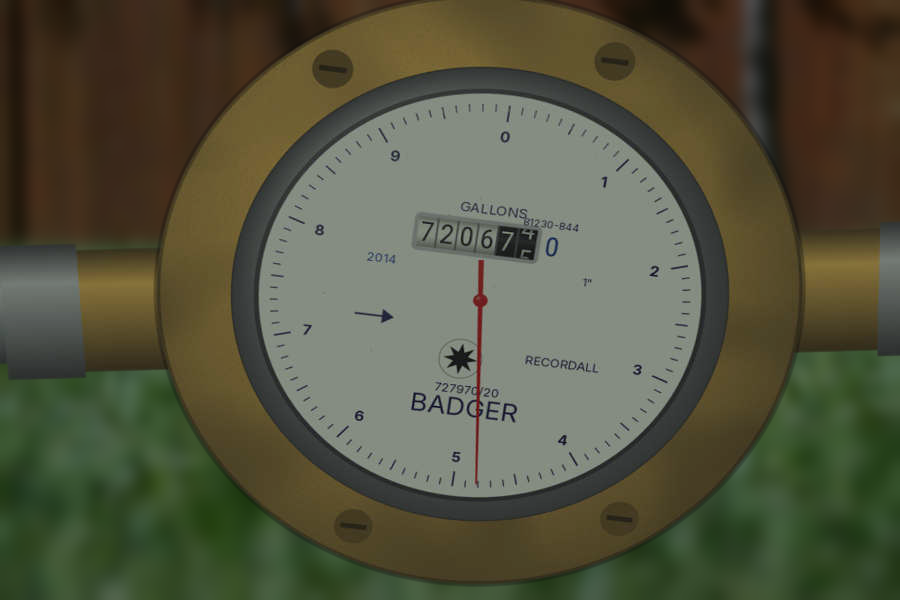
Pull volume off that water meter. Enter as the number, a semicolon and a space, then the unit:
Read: 7206744.8; gal
